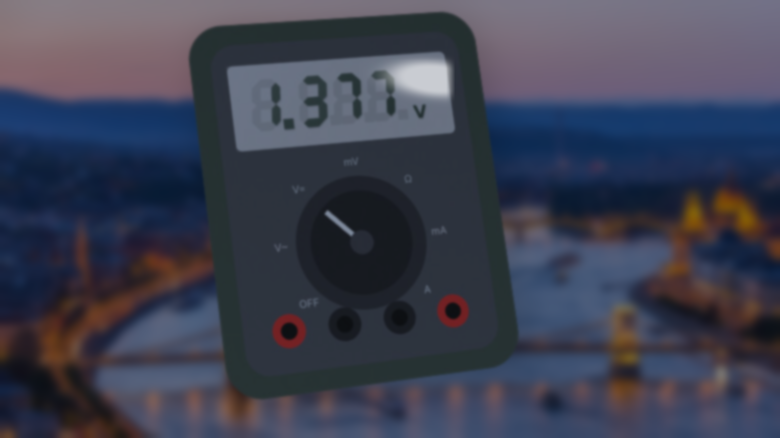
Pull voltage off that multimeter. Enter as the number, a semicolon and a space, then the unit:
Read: 1.377; V
